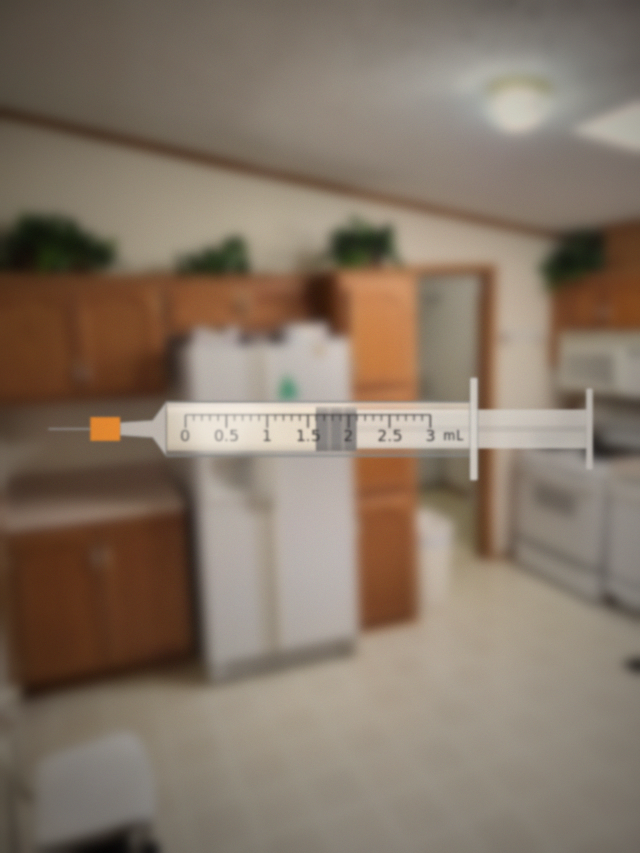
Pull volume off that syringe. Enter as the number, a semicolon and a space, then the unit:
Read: 1.6; mL
